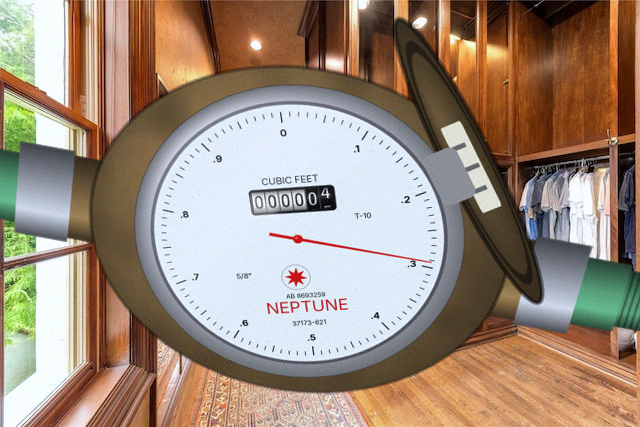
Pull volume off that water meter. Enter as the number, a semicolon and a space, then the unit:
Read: 4.29; ft³
